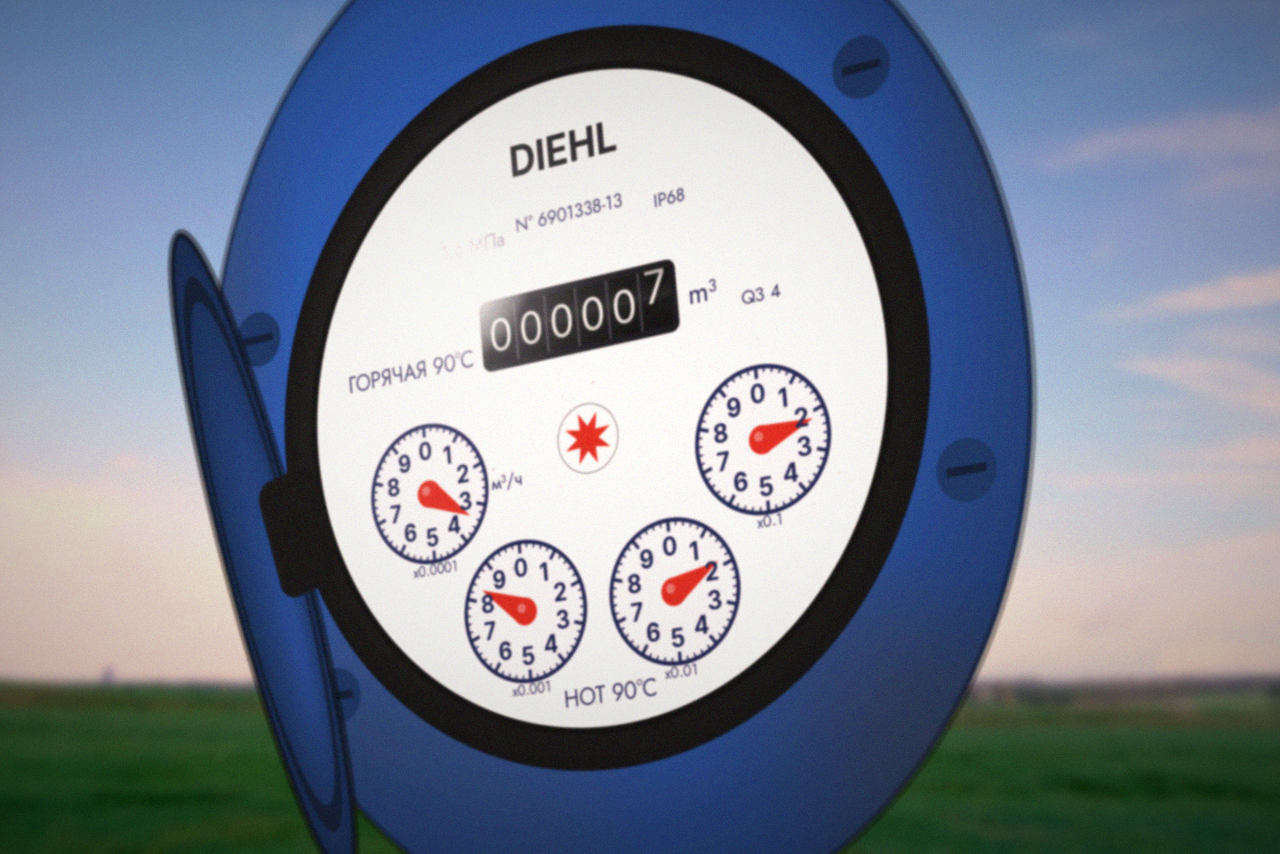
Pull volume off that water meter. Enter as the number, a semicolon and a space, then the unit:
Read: 7.2183; m³
